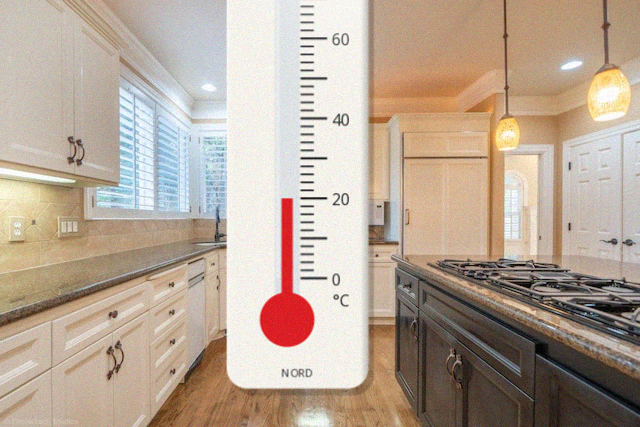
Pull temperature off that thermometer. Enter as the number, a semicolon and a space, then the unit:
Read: 20; °C
